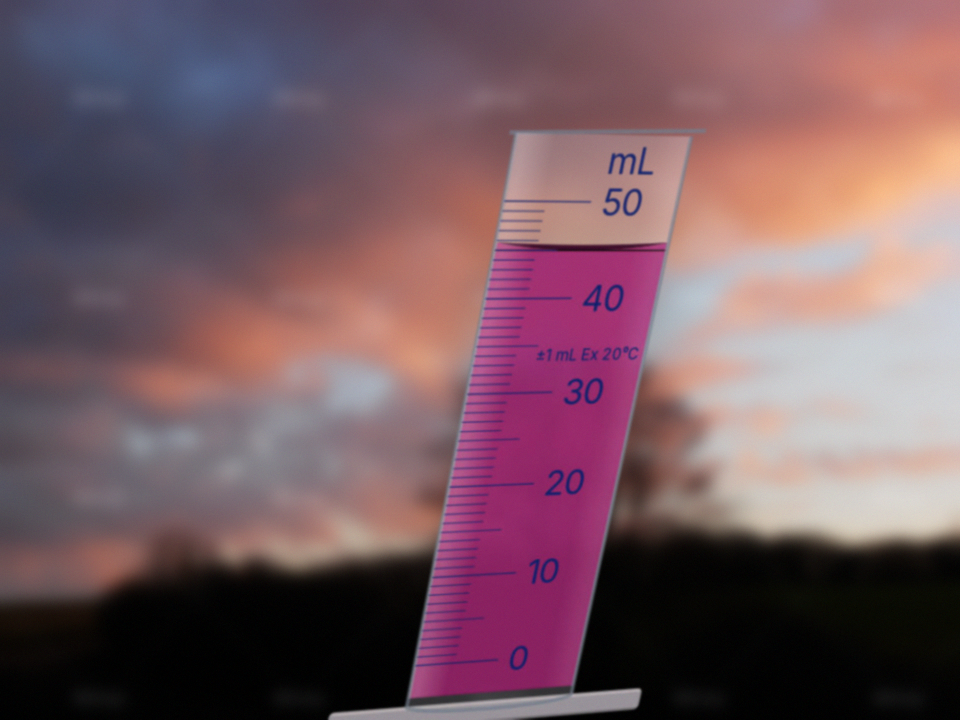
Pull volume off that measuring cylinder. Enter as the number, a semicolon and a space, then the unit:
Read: 45; mL
